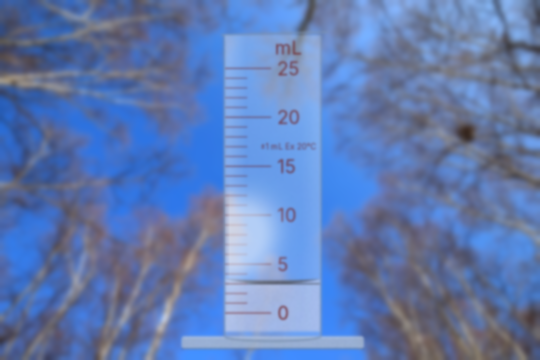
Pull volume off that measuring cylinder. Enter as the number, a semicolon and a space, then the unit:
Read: 3; mL
